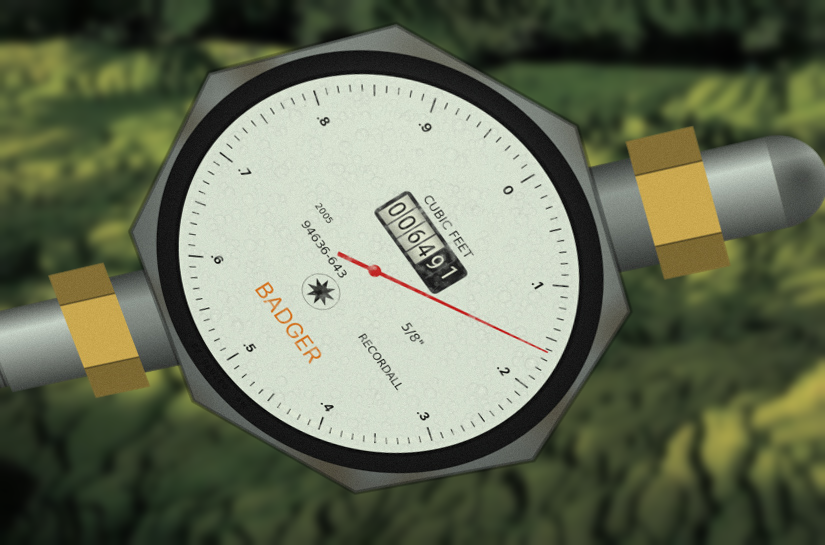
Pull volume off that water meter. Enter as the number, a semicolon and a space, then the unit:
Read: 6491.16; ft³
